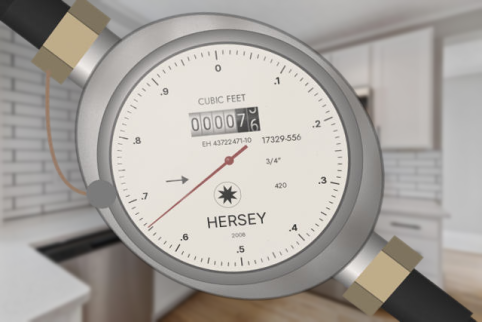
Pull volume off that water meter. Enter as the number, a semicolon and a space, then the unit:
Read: 75.65; ft³
